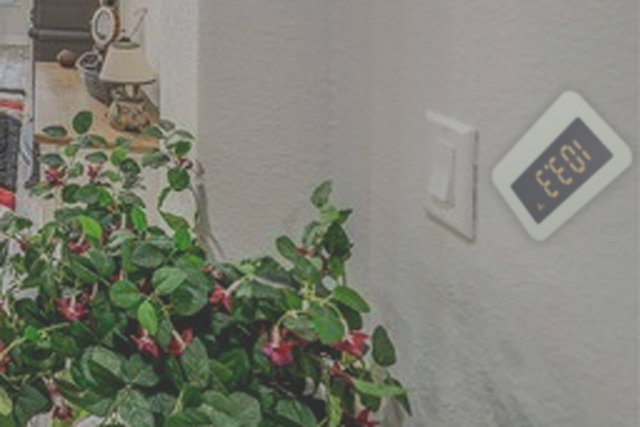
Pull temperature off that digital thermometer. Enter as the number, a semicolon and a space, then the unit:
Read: 103.3; °F
